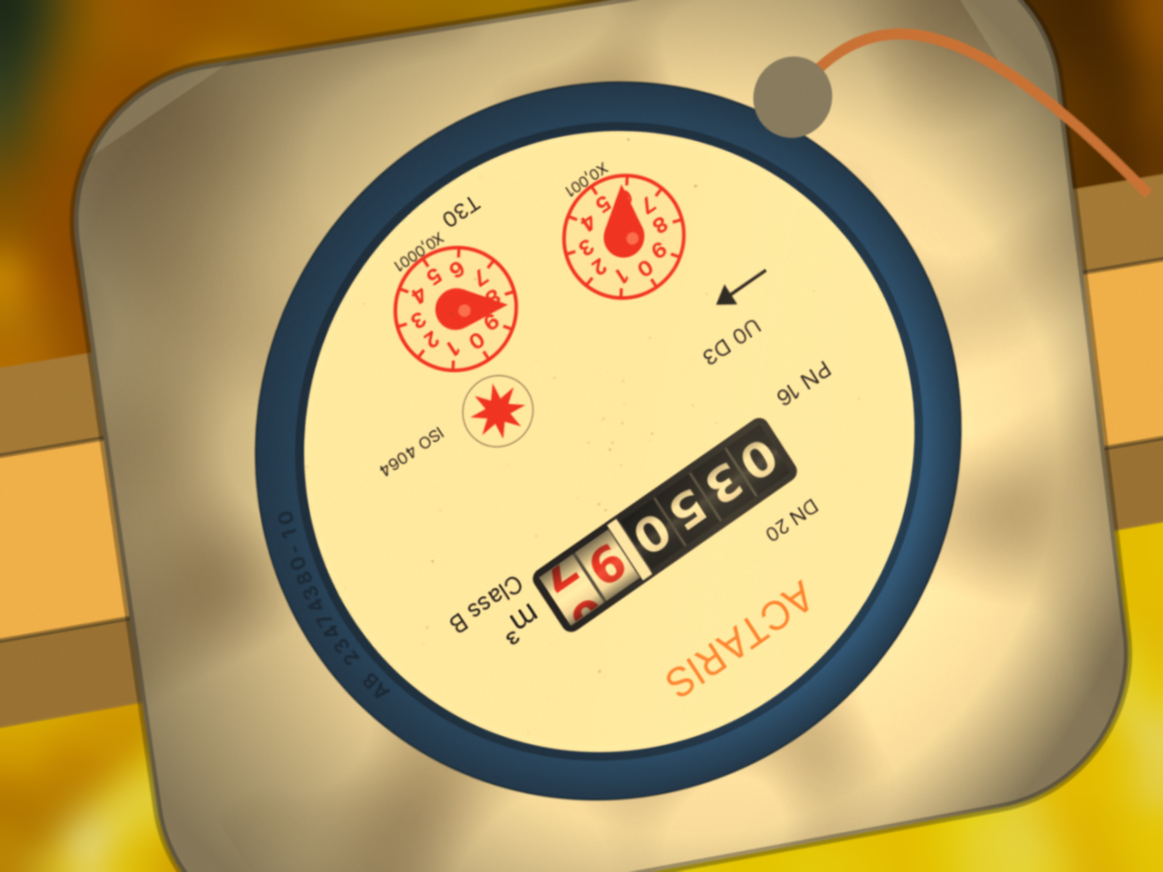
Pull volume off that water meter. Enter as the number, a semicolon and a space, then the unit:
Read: 350.9658; m³
